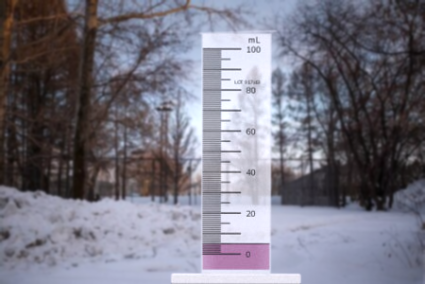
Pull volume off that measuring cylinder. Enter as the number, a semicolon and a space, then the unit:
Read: 5; mL
